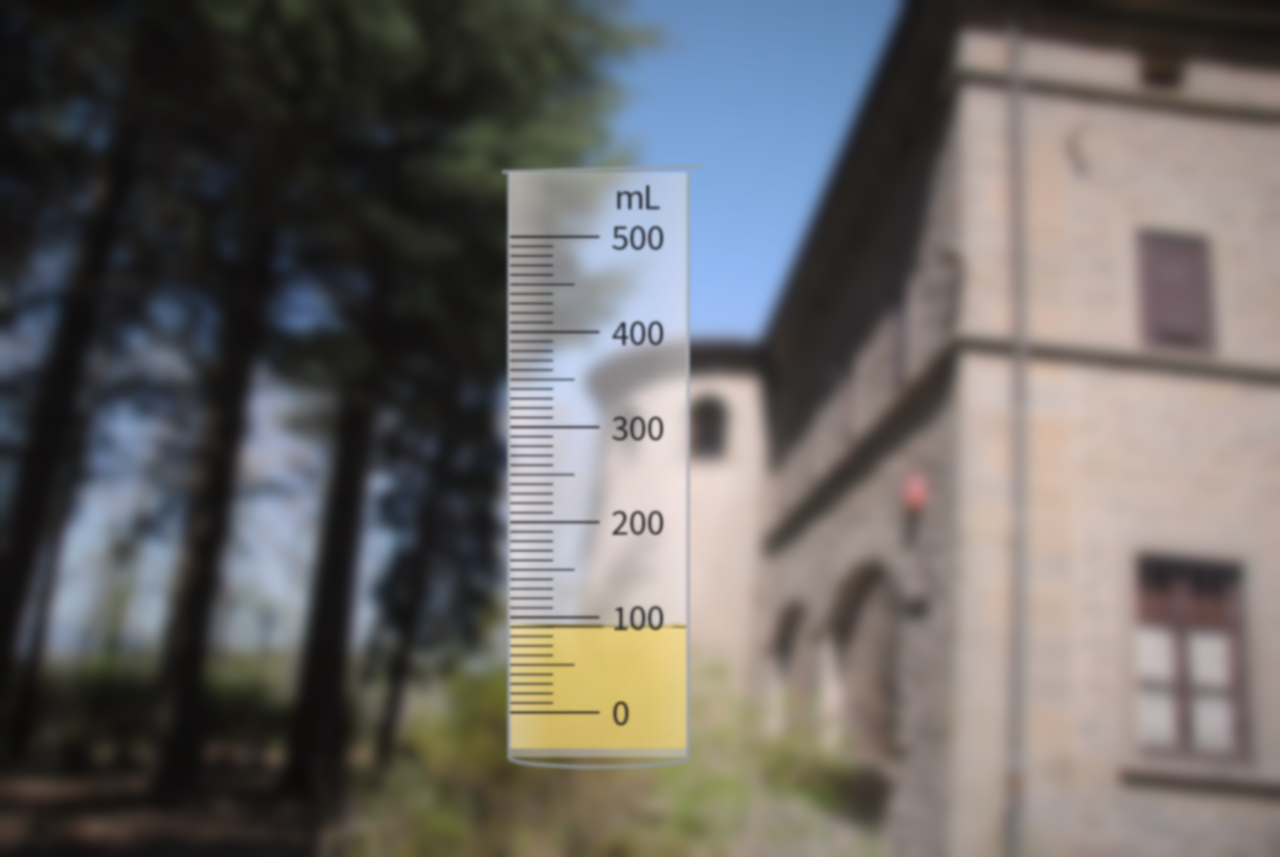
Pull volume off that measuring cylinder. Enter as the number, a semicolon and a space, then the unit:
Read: 90; mL
